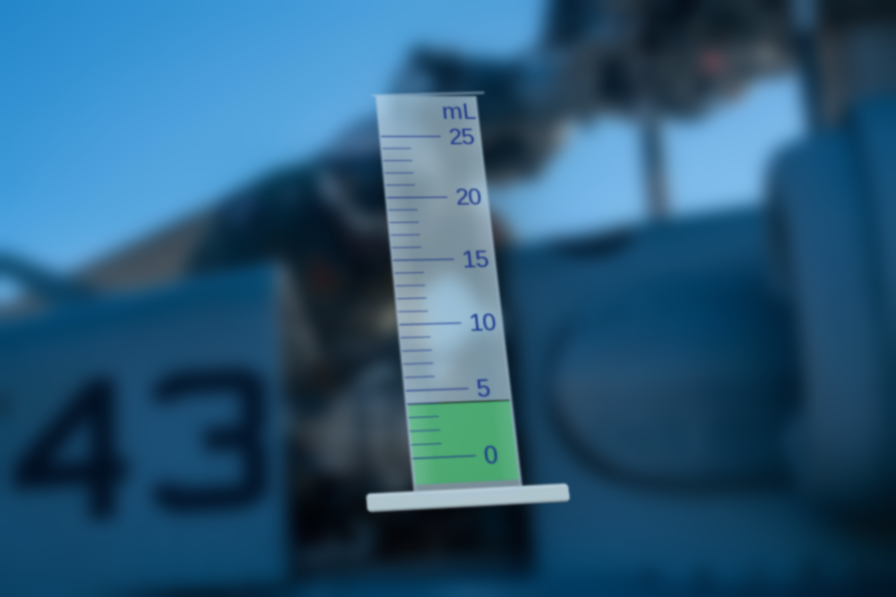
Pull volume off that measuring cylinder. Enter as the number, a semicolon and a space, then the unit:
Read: 4; mL
